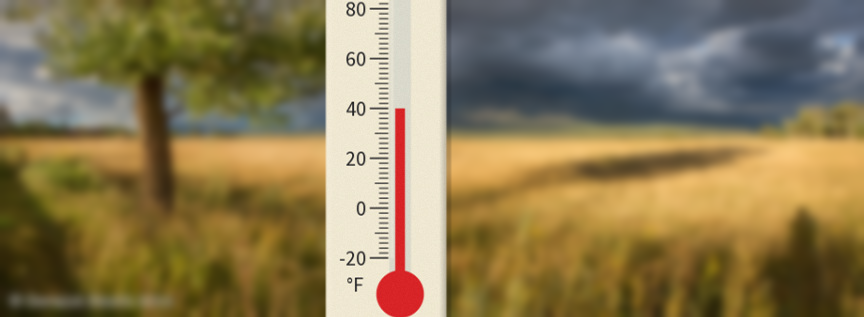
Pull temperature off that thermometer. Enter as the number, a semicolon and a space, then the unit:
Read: 40; °F
